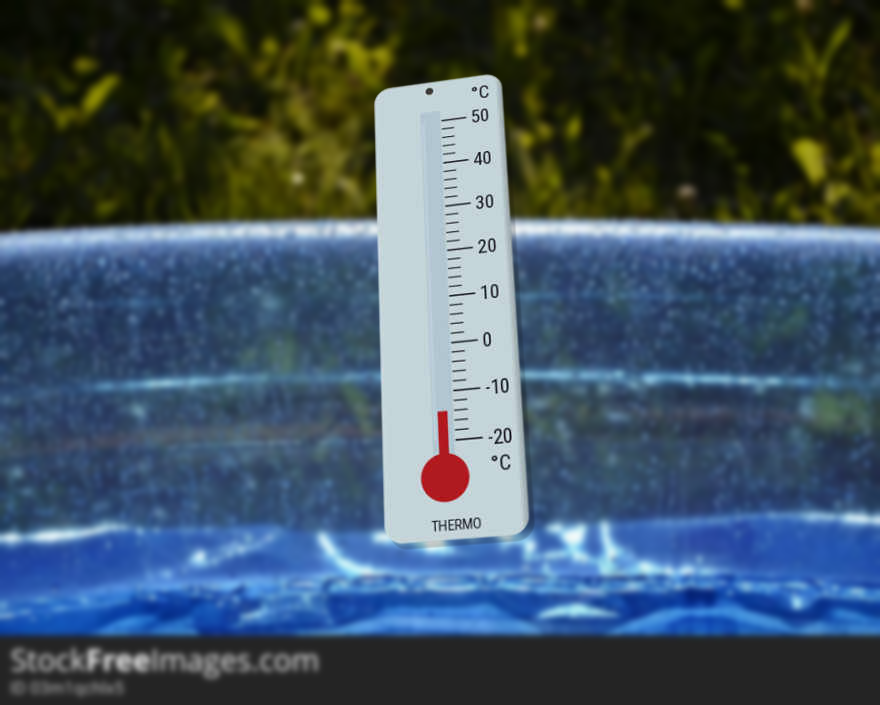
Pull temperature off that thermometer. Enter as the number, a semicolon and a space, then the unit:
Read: -14; °C
